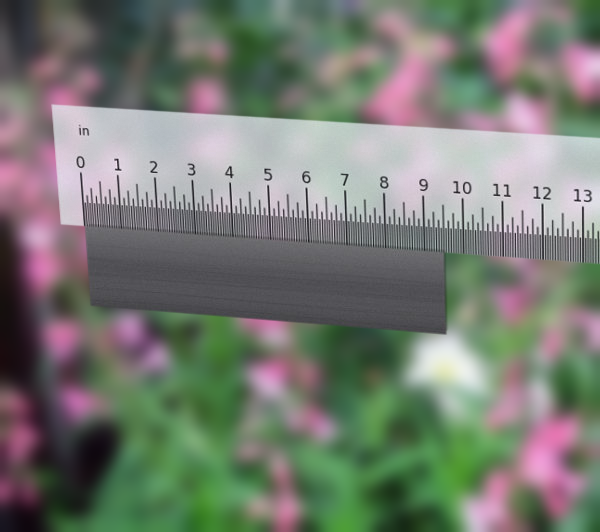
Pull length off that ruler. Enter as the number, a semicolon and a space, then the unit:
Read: 9.5; in
